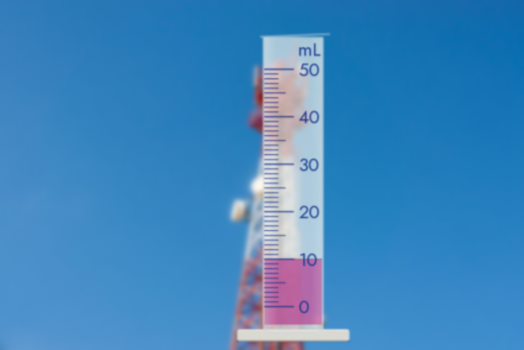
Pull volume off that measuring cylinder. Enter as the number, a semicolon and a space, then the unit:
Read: 10; mL
